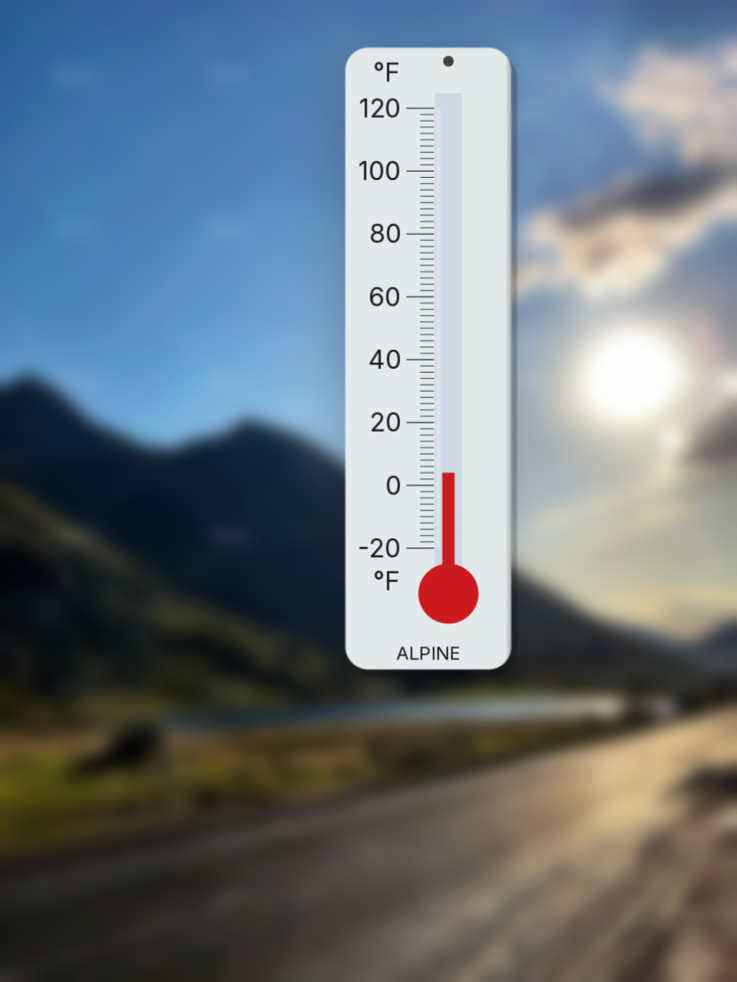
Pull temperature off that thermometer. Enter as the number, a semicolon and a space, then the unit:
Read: 4; °F
